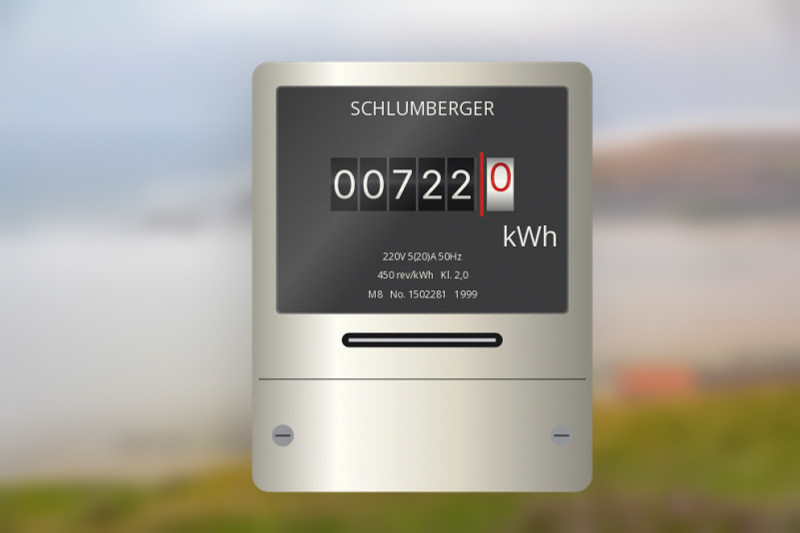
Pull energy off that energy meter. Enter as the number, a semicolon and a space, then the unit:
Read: 722.0; kWh
